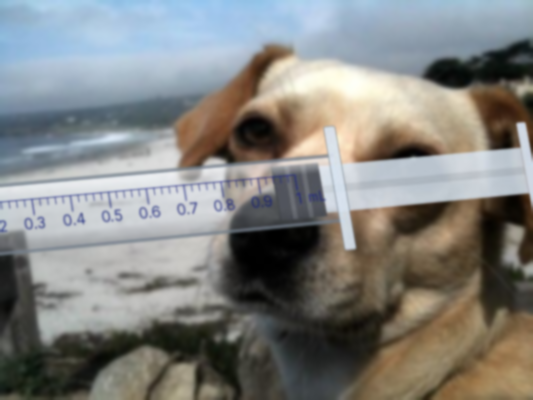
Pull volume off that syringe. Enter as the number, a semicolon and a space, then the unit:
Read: 0.94; mL
